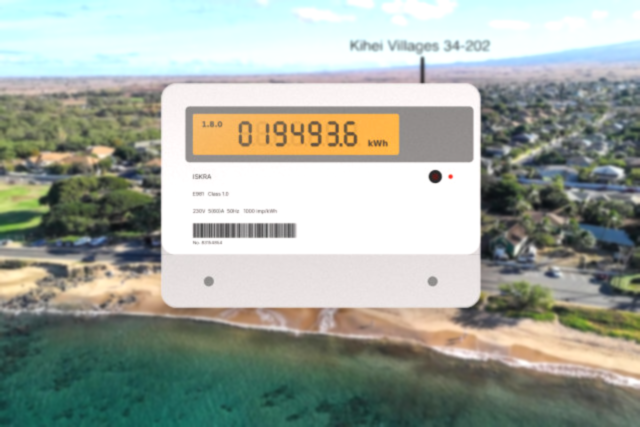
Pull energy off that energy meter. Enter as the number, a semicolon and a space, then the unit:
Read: 19493.6; kWh
